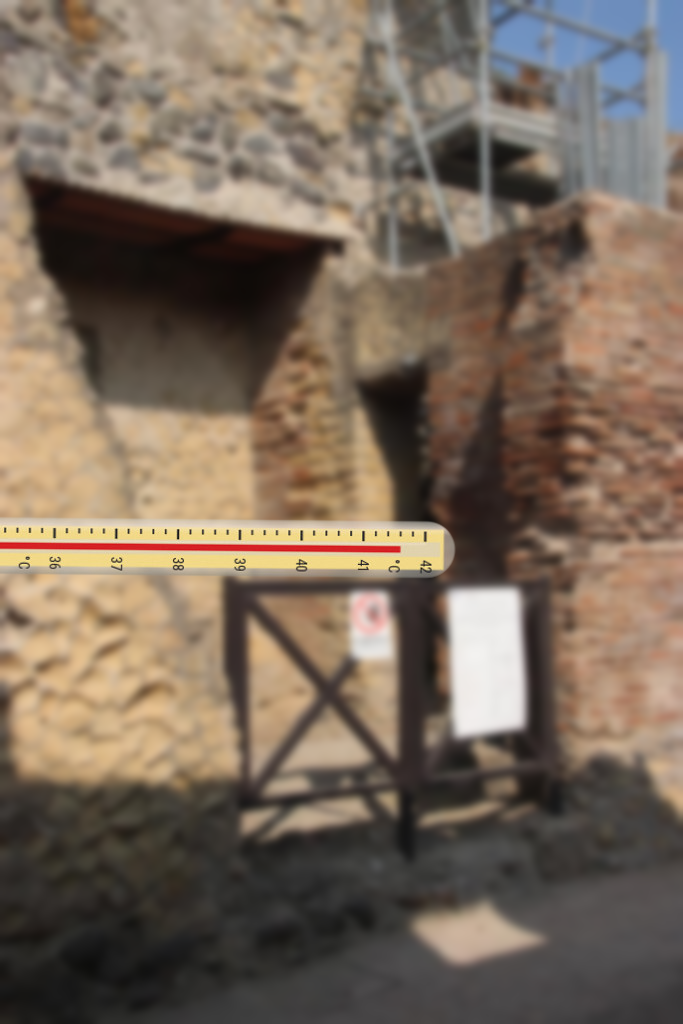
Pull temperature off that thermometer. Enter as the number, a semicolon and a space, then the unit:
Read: 41.6; °C
